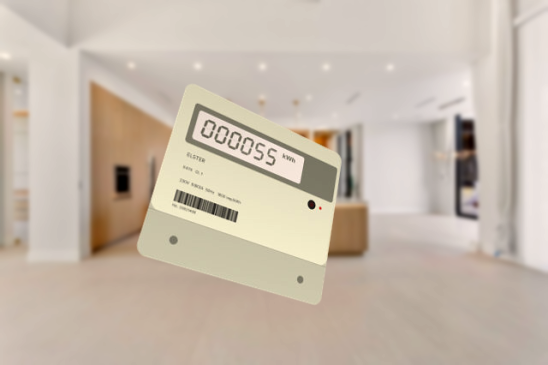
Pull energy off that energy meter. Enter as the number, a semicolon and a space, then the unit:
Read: 55; kWh
